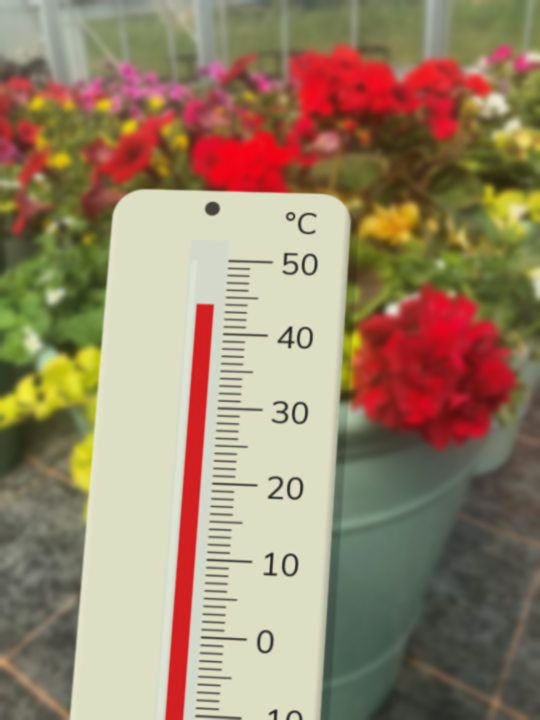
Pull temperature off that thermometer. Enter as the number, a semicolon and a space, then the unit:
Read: 44; °C
